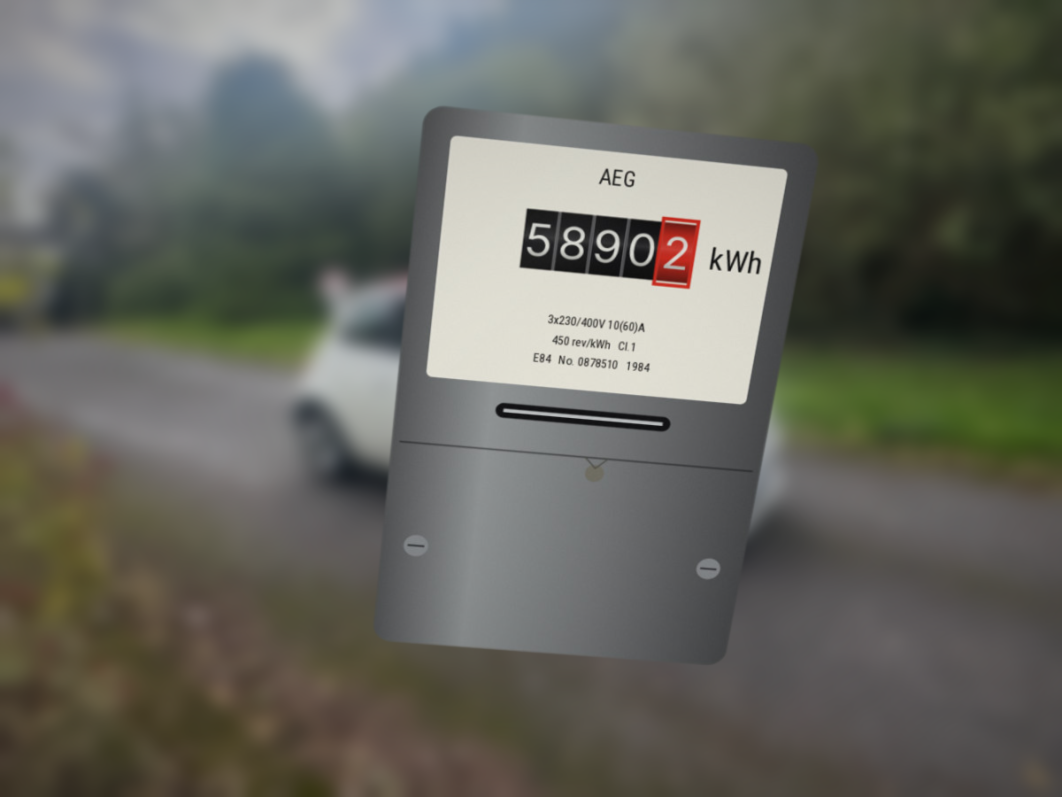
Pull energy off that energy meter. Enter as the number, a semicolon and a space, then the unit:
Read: 5890.2; kWh
